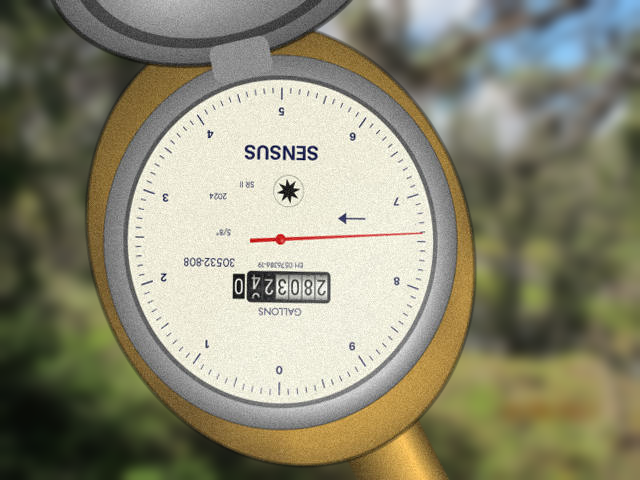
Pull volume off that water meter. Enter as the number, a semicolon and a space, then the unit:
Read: 2803237.4; gal
